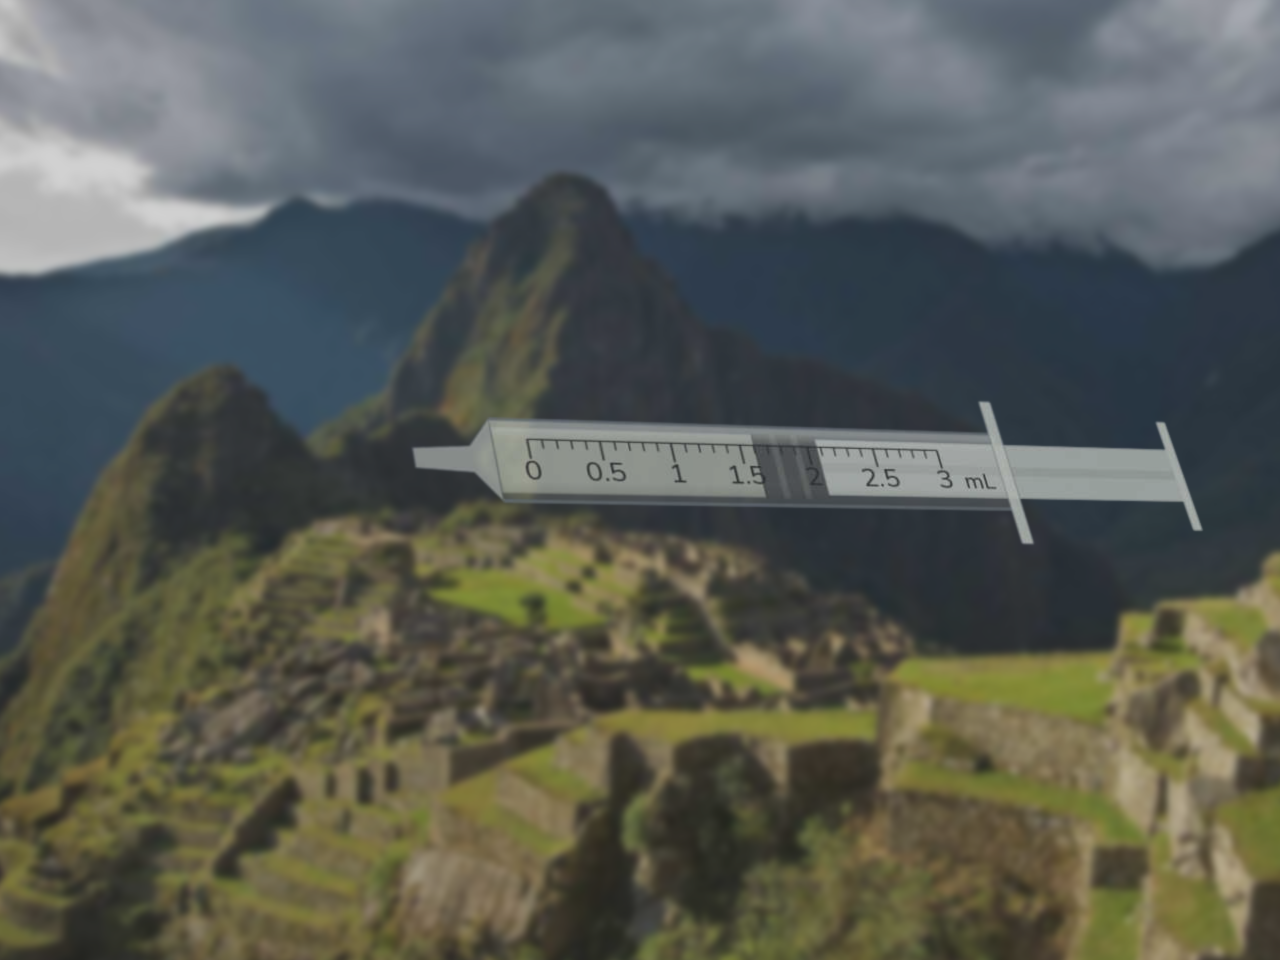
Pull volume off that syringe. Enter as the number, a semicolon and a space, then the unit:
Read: 1.6; mL
